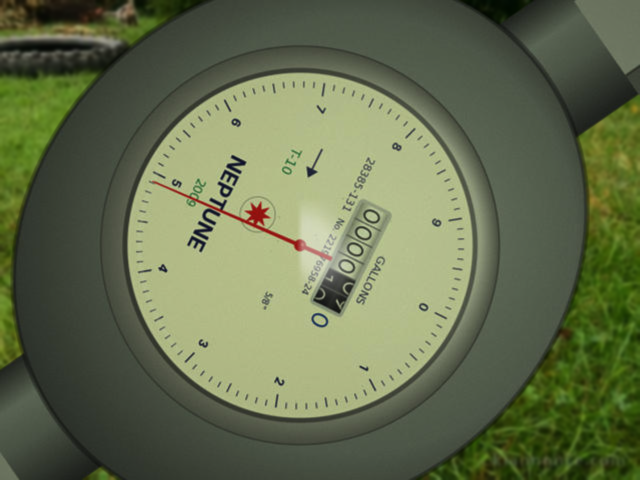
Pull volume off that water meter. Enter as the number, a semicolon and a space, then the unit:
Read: 94.9; gal
